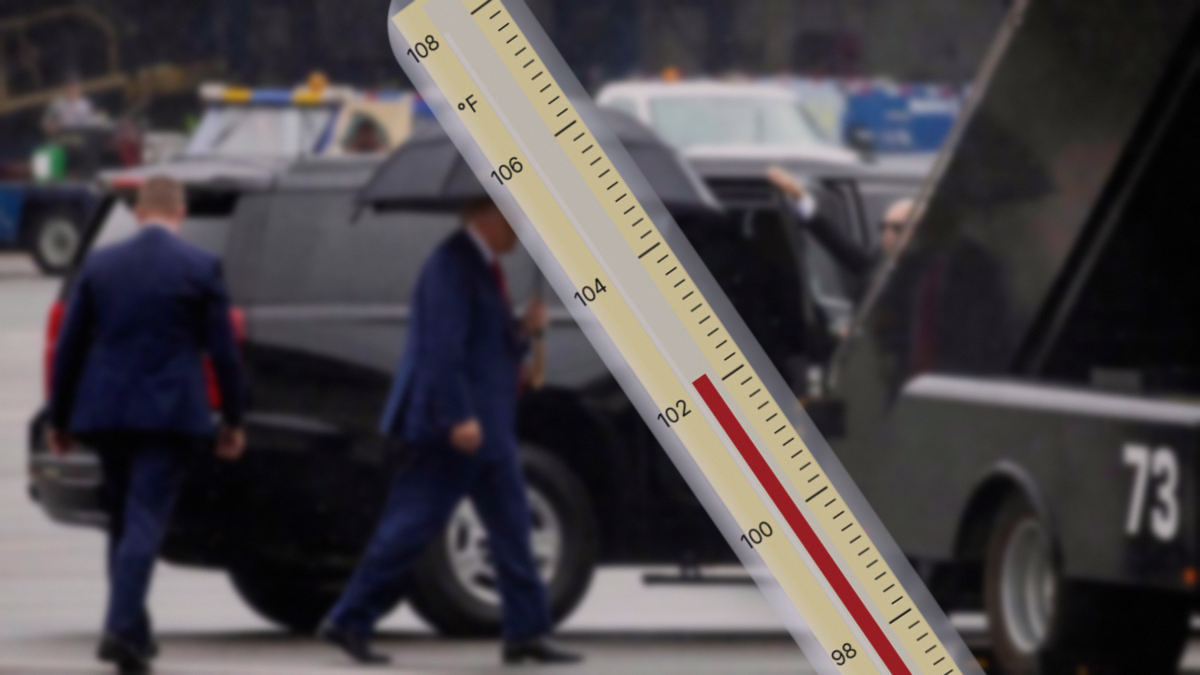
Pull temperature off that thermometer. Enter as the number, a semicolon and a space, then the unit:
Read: 102.2; °F
